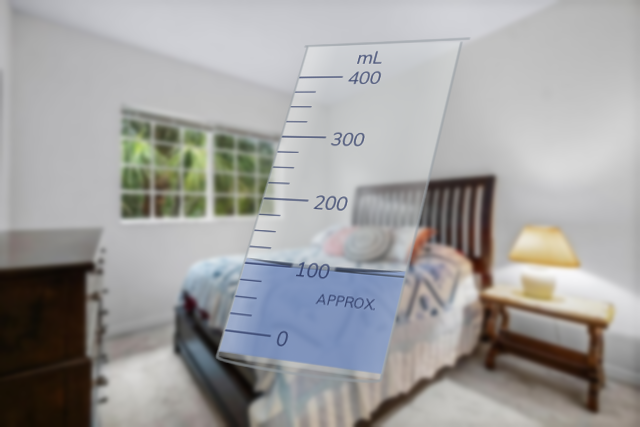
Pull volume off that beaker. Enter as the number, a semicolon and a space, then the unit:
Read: 100; mL
